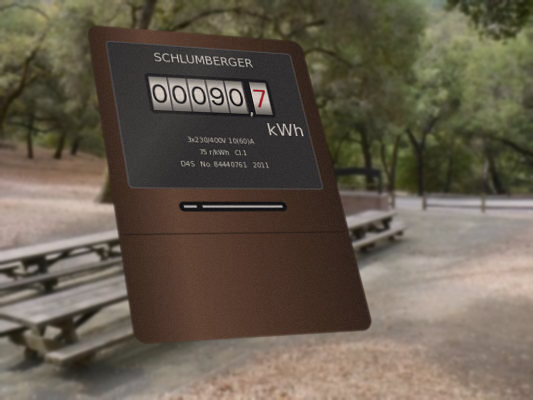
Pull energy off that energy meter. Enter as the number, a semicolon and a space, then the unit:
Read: 90.7; kWh
